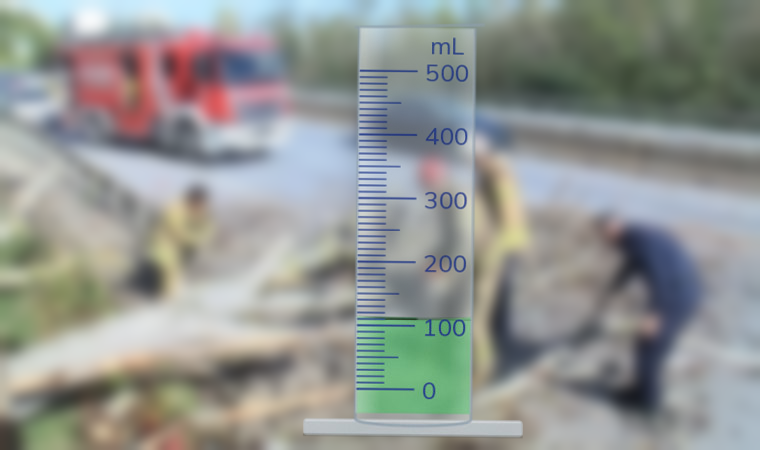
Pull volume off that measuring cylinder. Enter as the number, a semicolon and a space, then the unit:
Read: 110; mL
